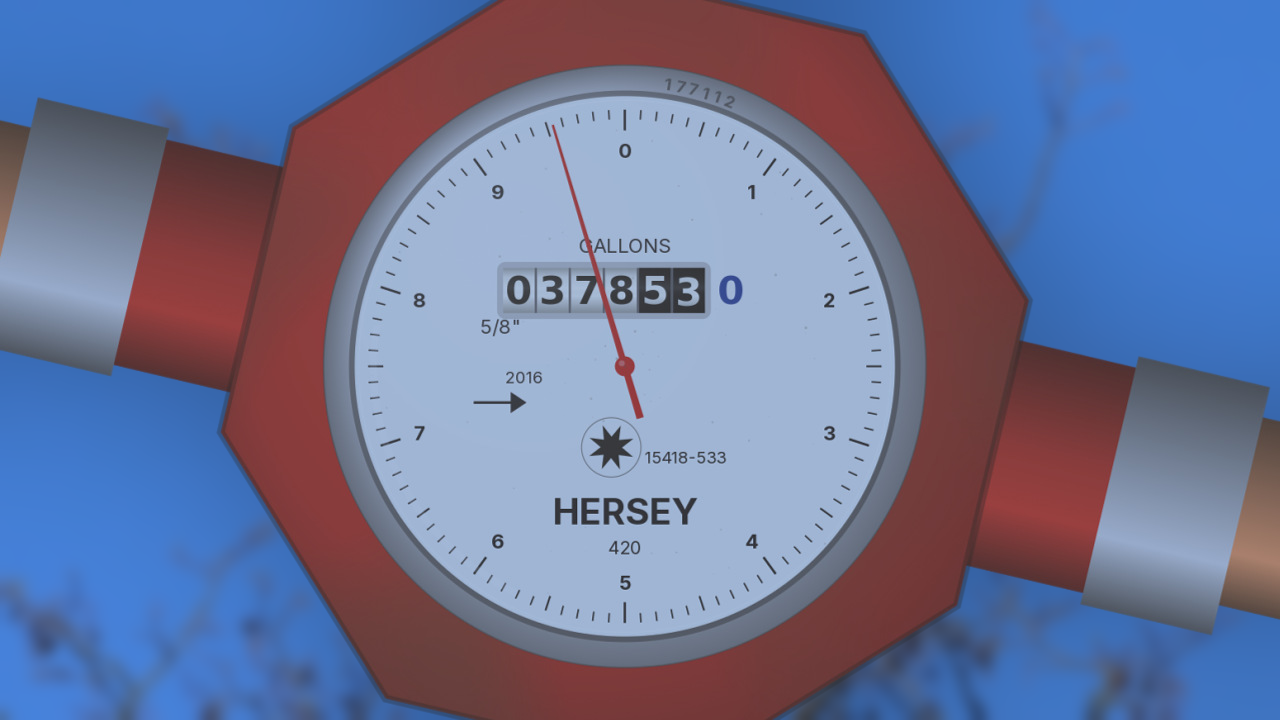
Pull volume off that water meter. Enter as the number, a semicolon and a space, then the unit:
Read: 378529.5; gal
